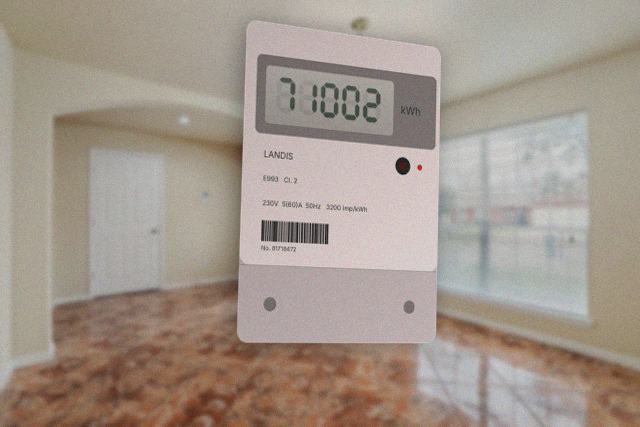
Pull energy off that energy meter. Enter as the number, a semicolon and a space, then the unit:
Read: 71002; kWh
